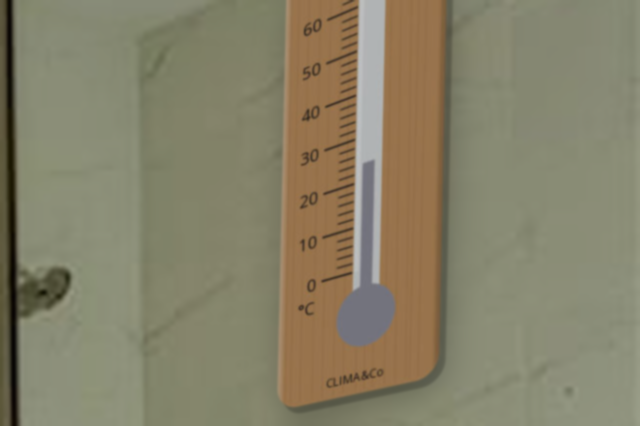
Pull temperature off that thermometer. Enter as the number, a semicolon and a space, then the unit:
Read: 24; °C
